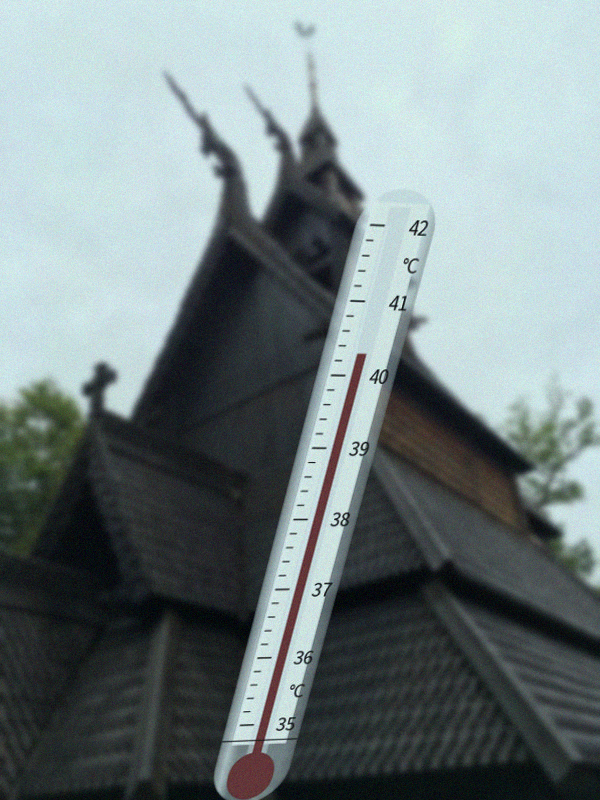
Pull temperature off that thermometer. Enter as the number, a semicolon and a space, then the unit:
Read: 40.3; °C
